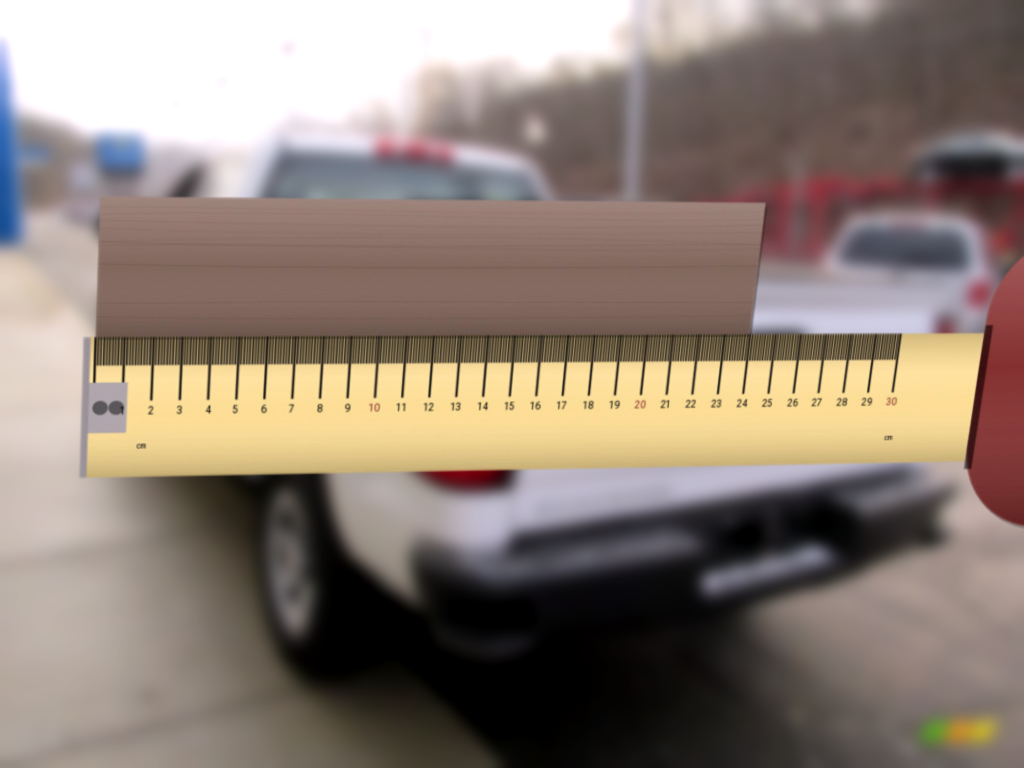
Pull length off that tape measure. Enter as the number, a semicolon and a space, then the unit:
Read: 24; cm
